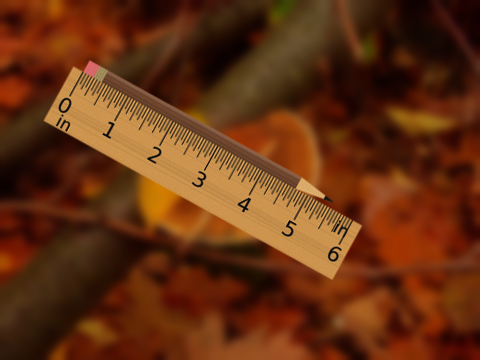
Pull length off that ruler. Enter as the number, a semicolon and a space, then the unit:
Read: 5.5; in
